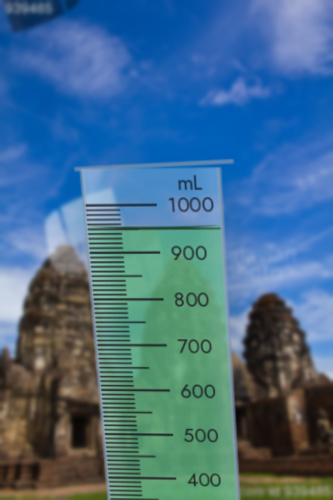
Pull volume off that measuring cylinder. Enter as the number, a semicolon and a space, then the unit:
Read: 950; mL
